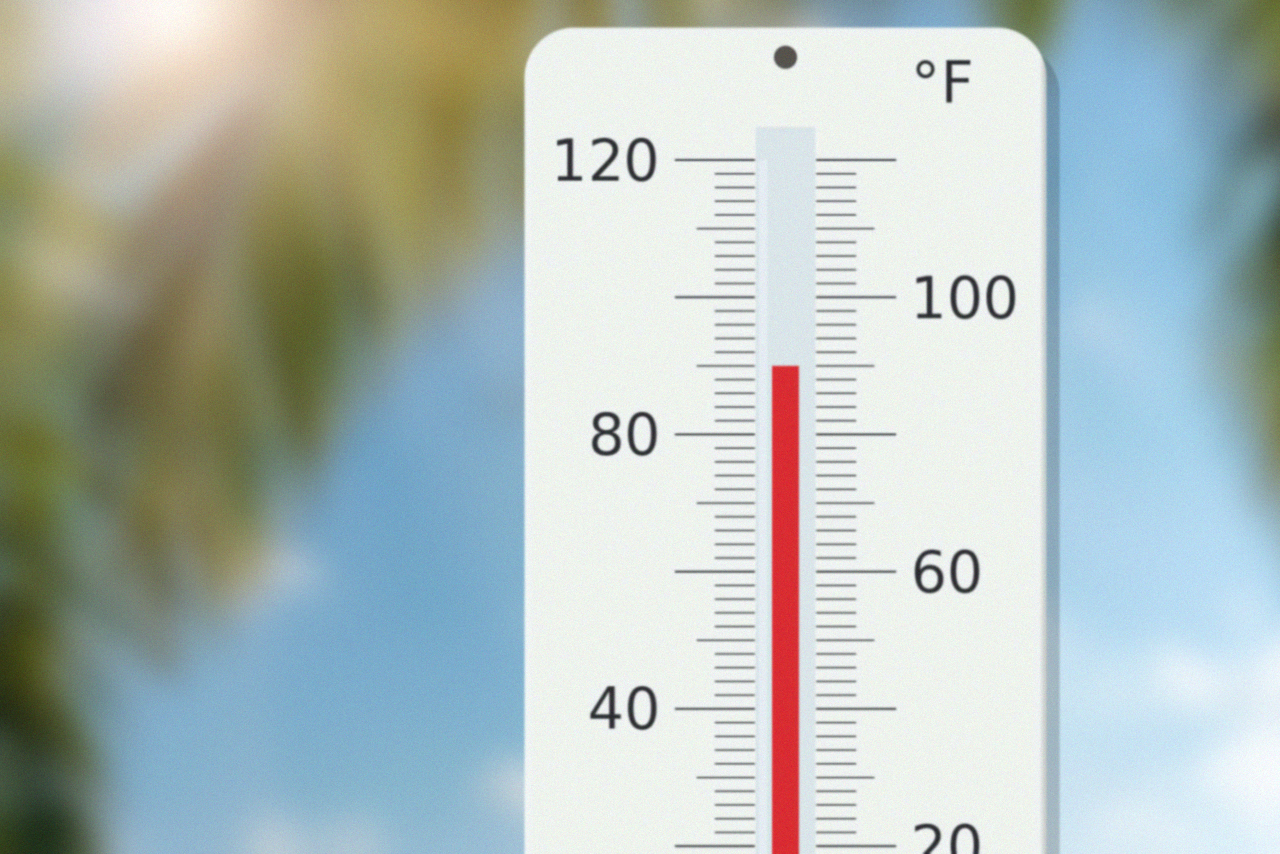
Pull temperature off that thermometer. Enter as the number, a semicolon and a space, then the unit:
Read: 90; °F
